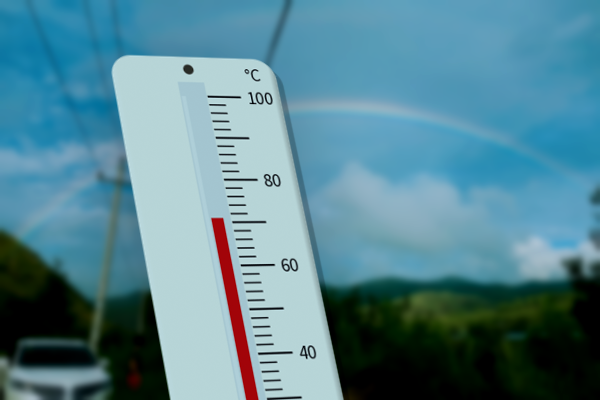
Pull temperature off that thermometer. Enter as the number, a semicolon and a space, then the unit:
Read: 71; °C
